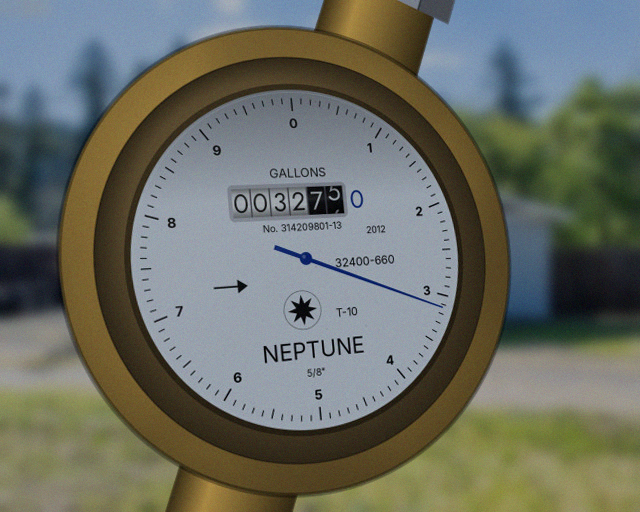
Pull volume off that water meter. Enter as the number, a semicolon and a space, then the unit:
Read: 32753.1; gal
